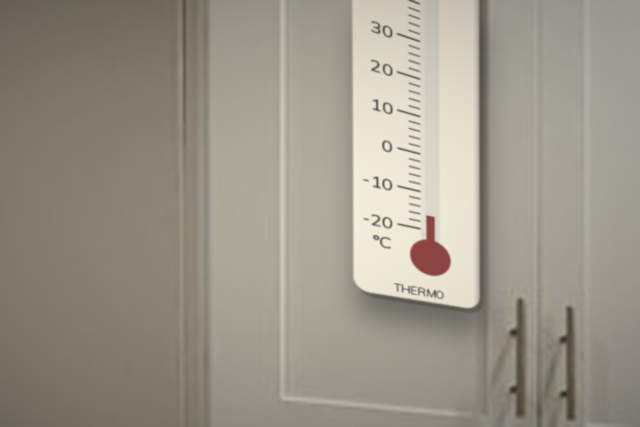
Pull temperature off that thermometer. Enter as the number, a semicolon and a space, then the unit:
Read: -16; °C
